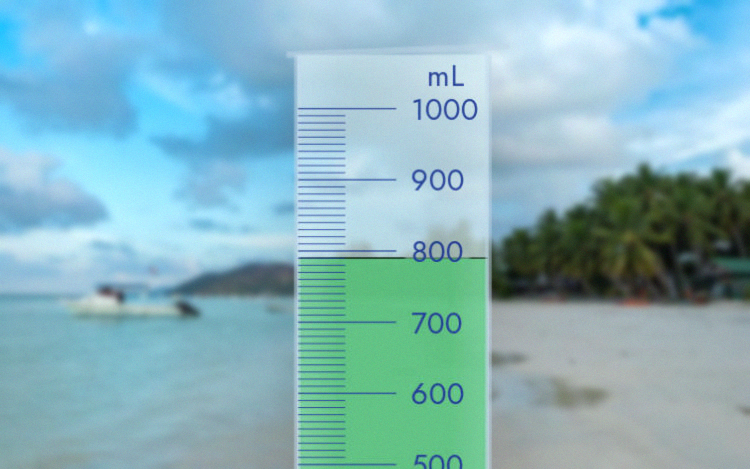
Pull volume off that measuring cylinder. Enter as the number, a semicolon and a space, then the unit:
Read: 790; mL
